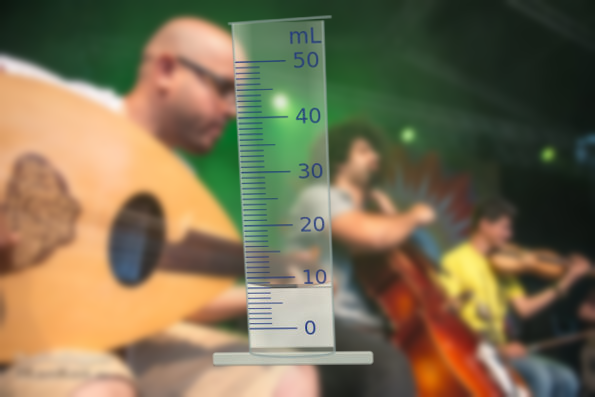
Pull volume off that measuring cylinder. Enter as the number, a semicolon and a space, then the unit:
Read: 8; mL
